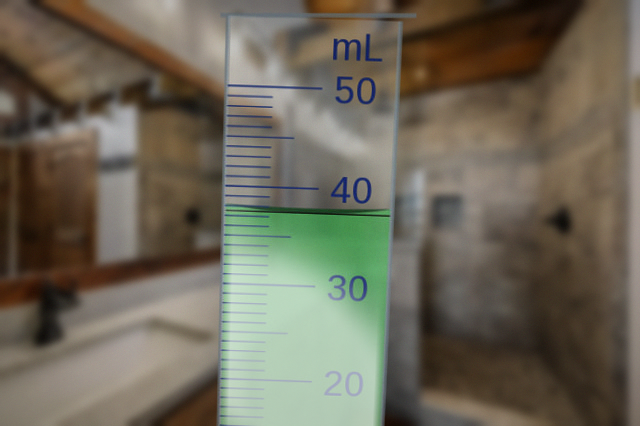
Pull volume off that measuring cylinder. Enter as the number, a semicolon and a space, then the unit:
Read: 37.5; mL
